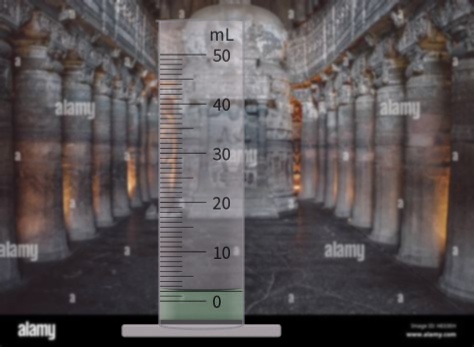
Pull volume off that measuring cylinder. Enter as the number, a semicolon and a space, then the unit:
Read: 2; mL
